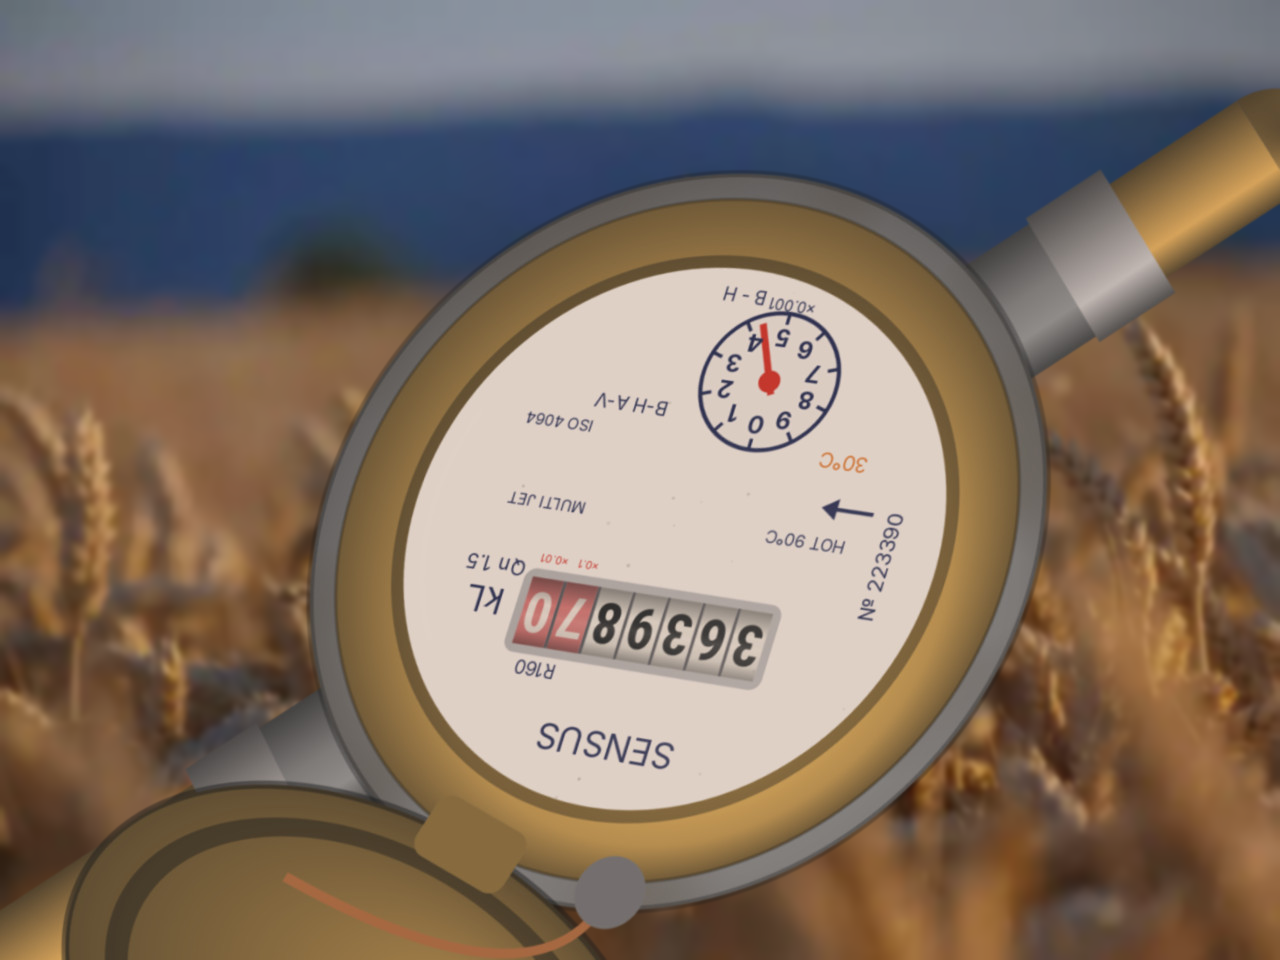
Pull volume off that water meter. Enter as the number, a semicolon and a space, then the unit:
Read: 36398.704; kL
